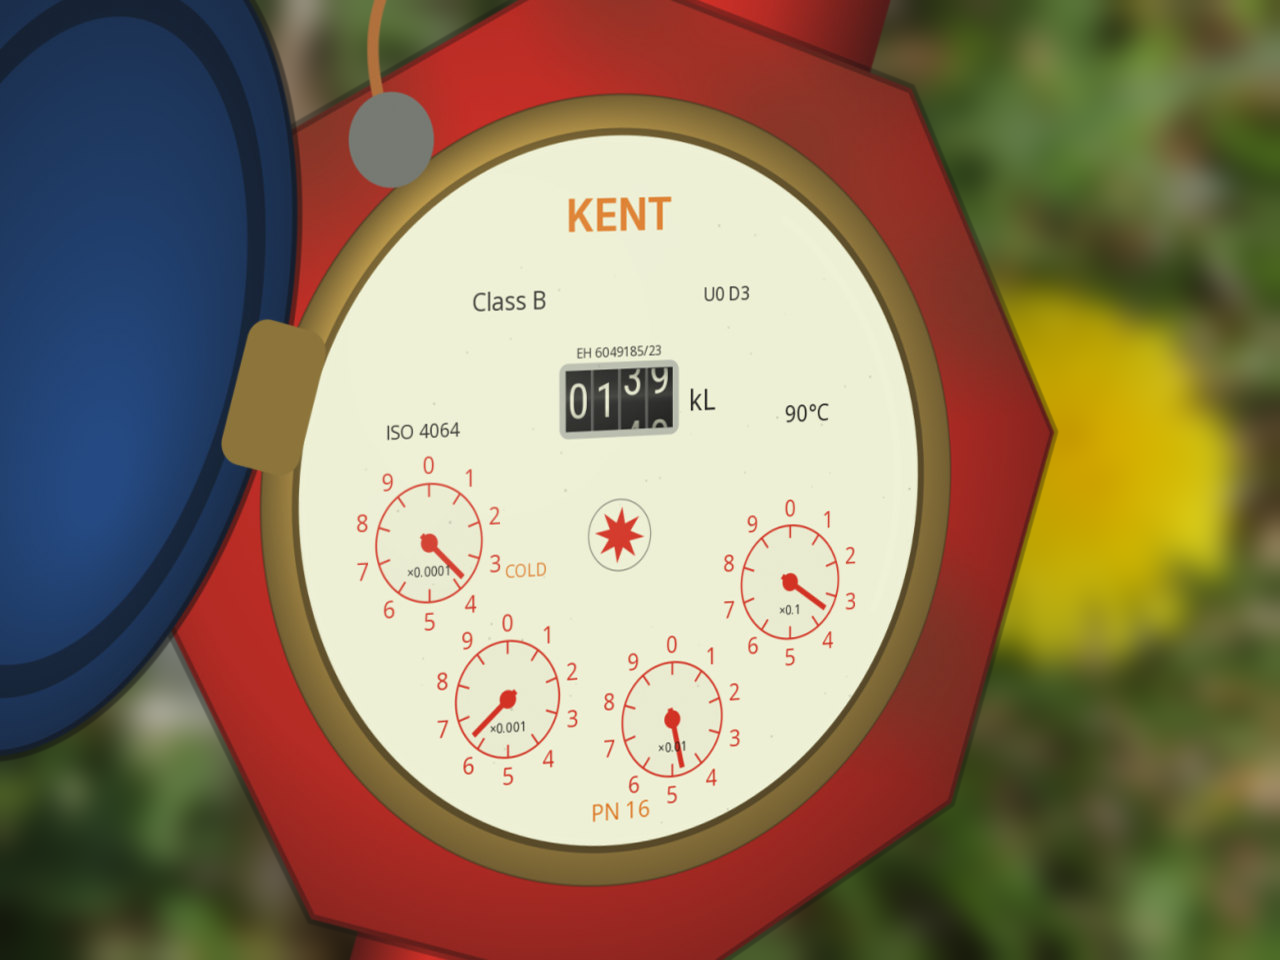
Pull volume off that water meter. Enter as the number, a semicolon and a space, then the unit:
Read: 139.3463; kL
